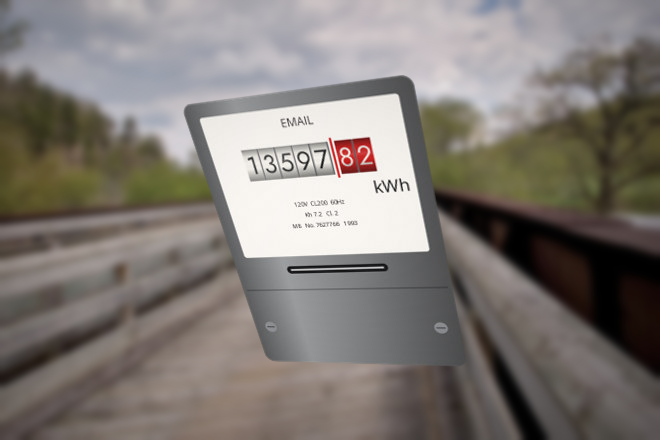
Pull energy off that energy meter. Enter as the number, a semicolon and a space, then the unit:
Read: 13597.82; kWh
